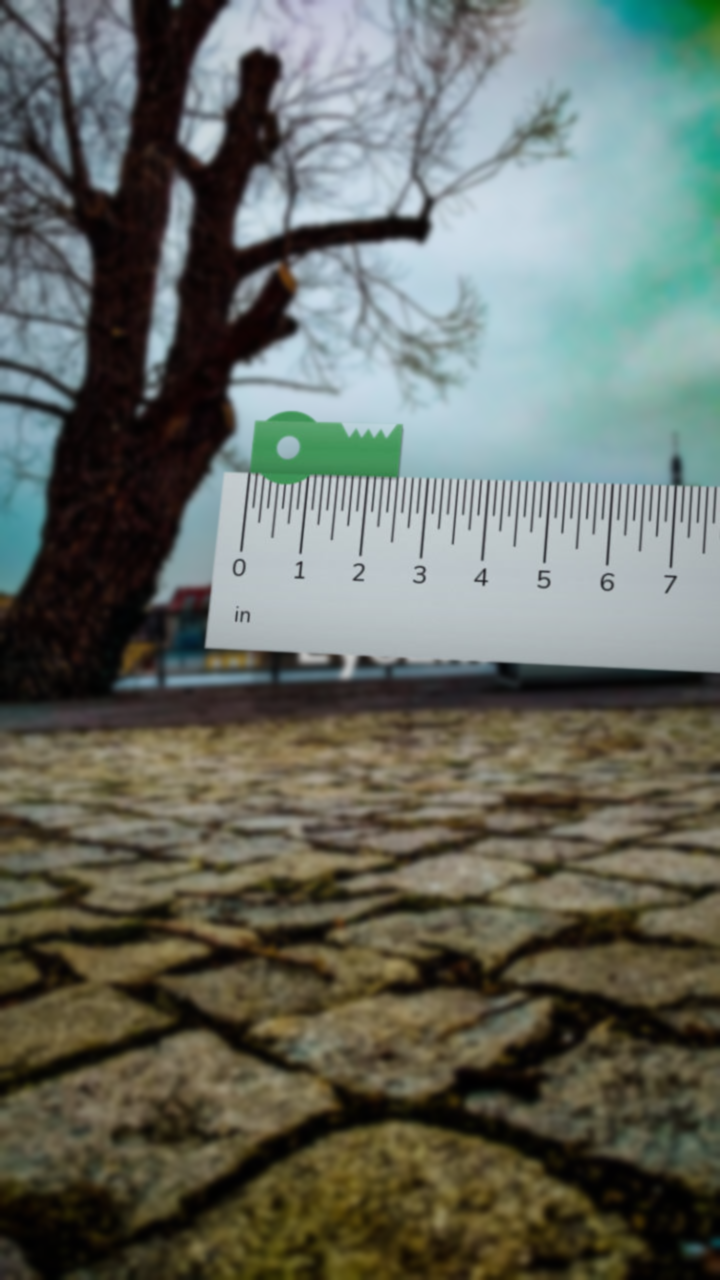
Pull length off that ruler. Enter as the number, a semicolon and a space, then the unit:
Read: 2.5; in
